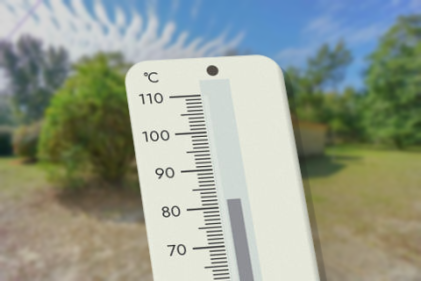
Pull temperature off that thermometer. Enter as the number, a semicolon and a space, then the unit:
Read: 82; °C
